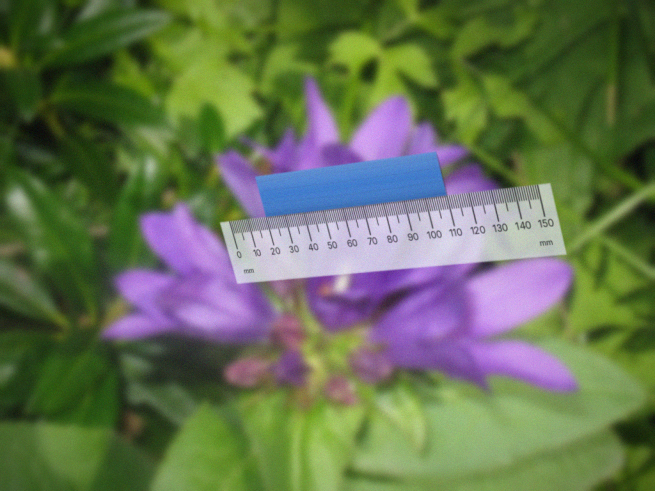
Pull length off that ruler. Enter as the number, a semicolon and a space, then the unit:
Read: 90; mm
